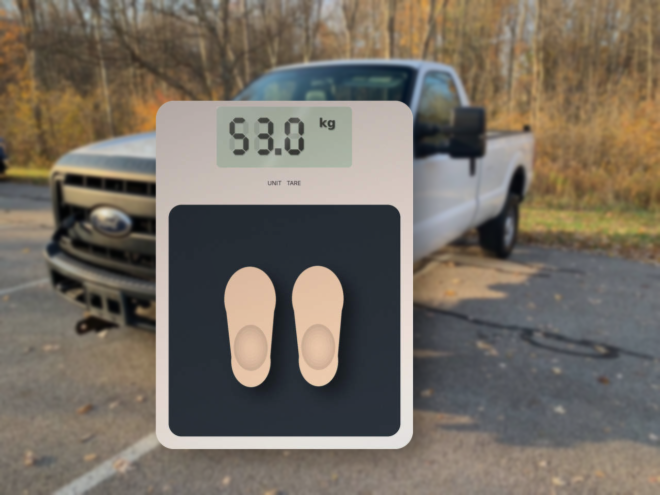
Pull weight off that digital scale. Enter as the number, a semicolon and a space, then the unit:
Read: 53.0; kg
